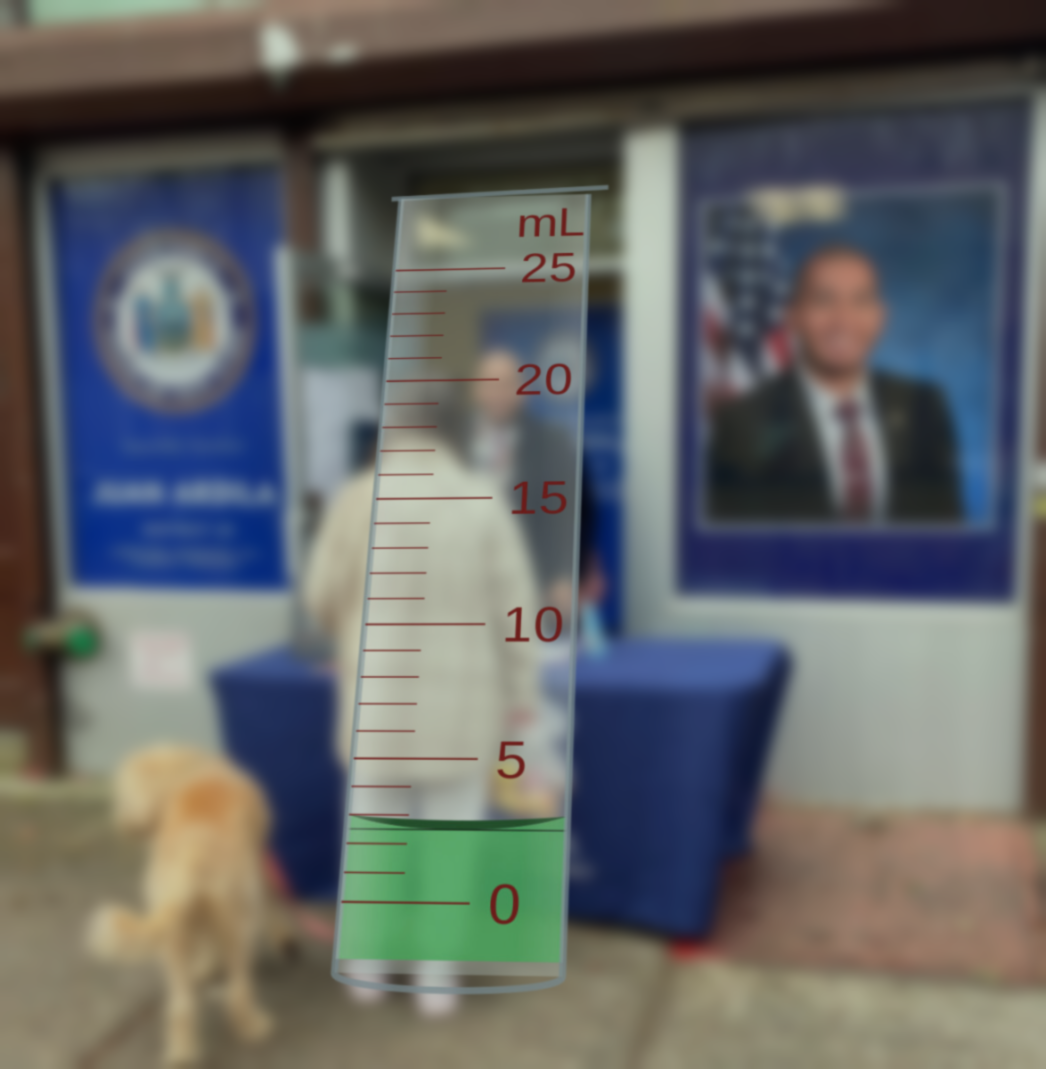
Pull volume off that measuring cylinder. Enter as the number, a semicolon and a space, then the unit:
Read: 2.5; mL
